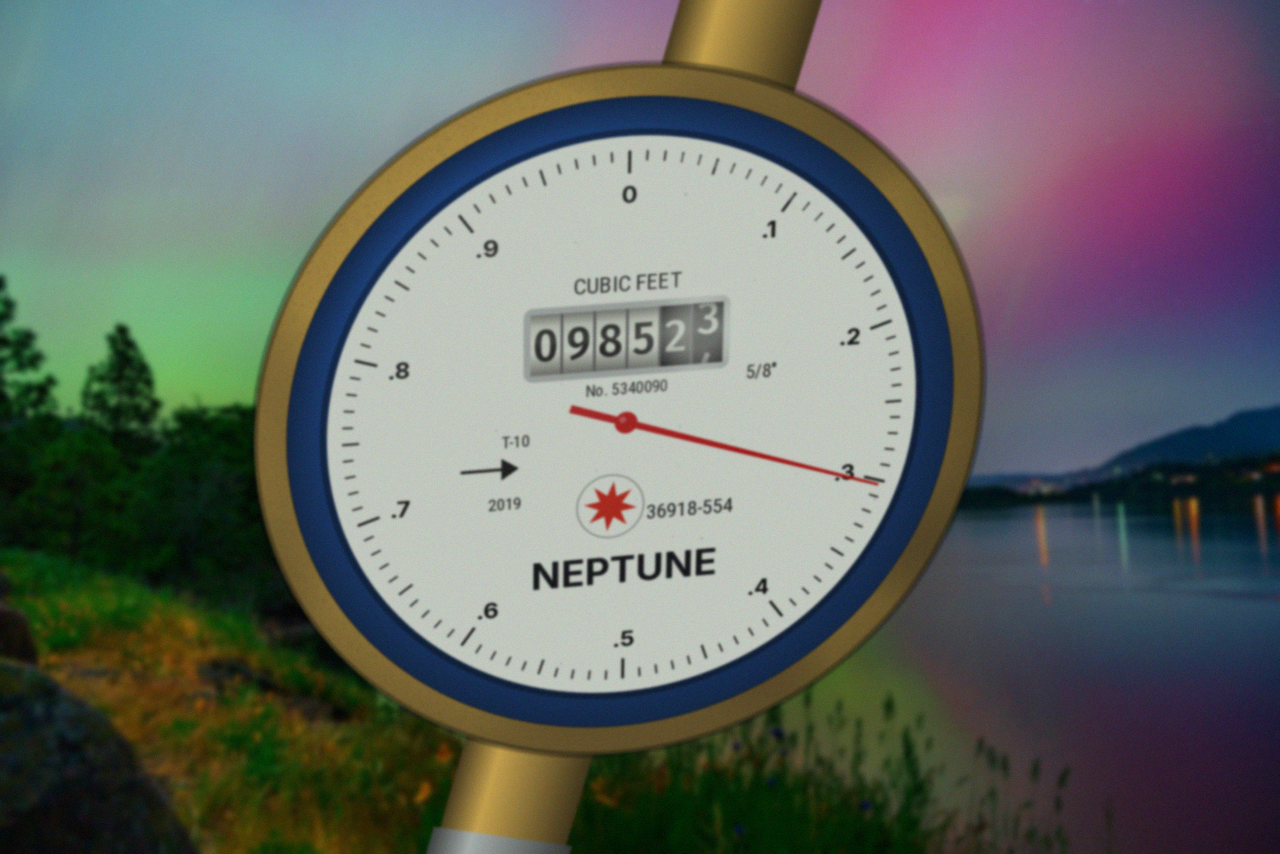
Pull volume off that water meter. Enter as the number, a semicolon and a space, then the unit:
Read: 98523.30; ft³
